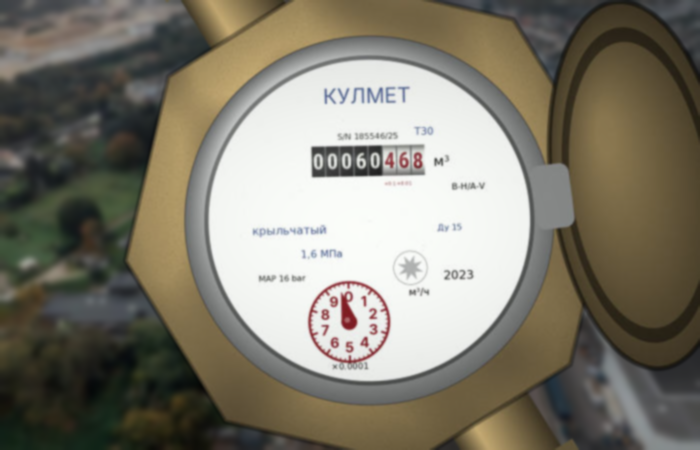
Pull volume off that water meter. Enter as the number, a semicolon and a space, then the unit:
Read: 60.4679; m³
